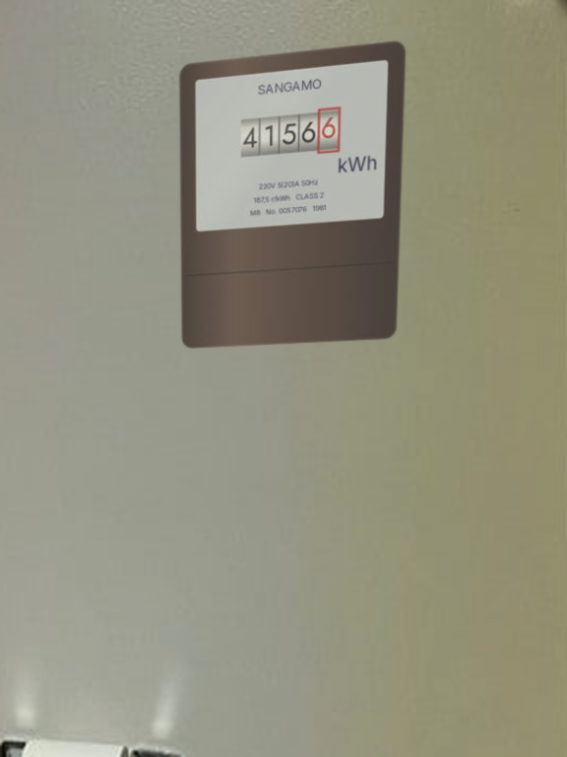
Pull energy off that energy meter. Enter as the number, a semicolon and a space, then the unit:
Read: 4156.6; kWh
